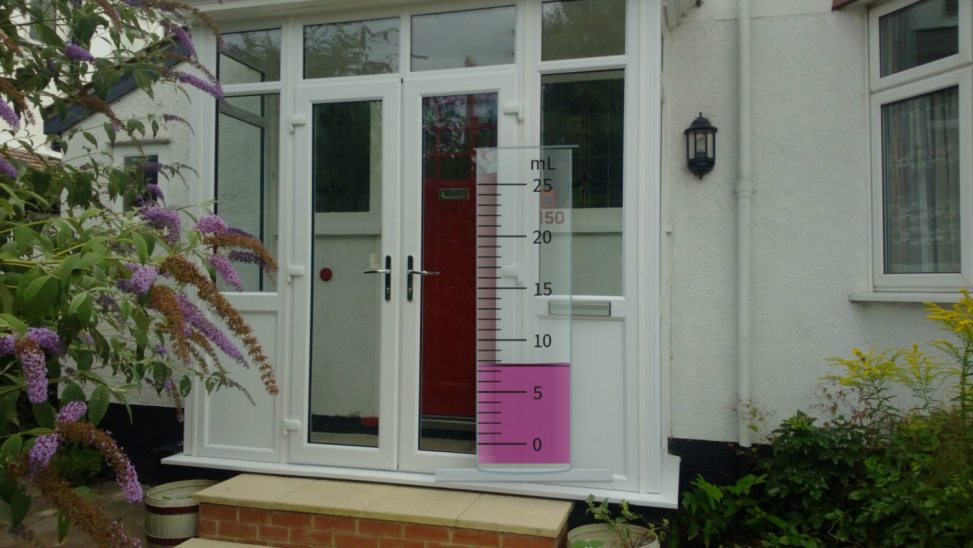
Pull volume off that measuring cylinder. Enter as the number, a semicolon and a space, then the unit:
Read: 7.5; mL
